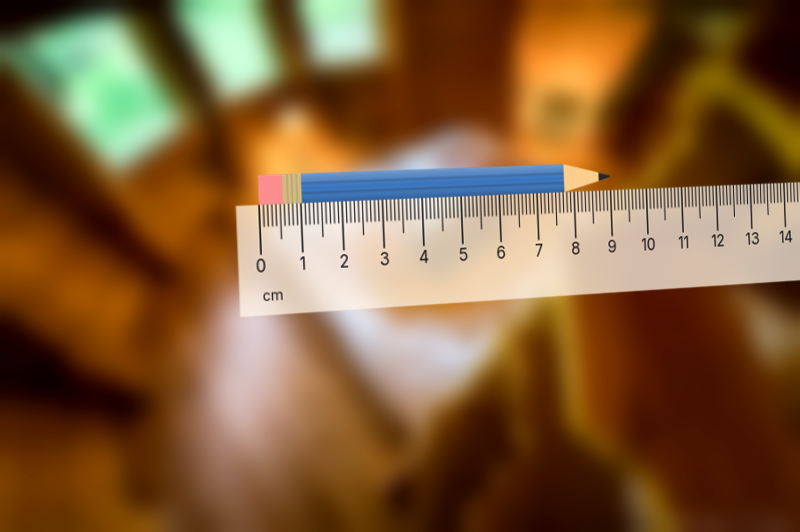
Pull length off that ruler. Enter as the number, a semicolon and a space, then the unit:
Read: 9; cm
